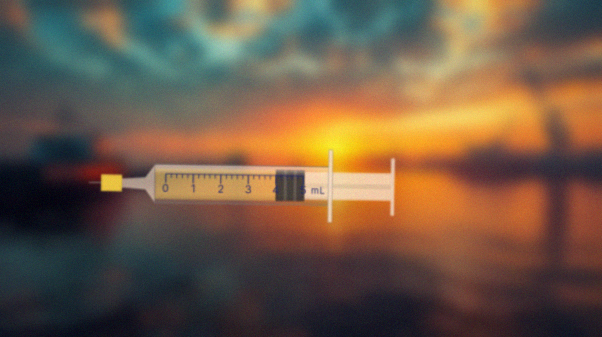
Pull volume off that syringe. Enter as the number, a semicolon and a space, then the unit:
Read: 4; mL
